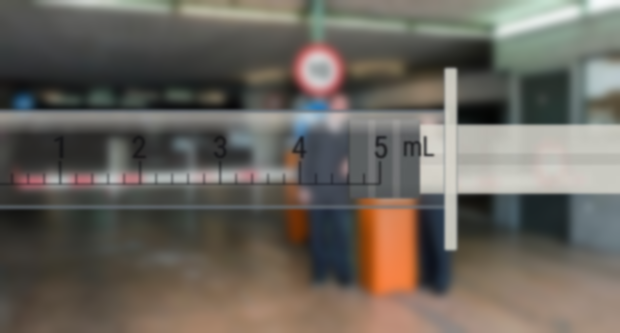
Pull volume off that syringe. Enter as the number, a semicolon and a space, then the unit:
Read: 4.6; mL
